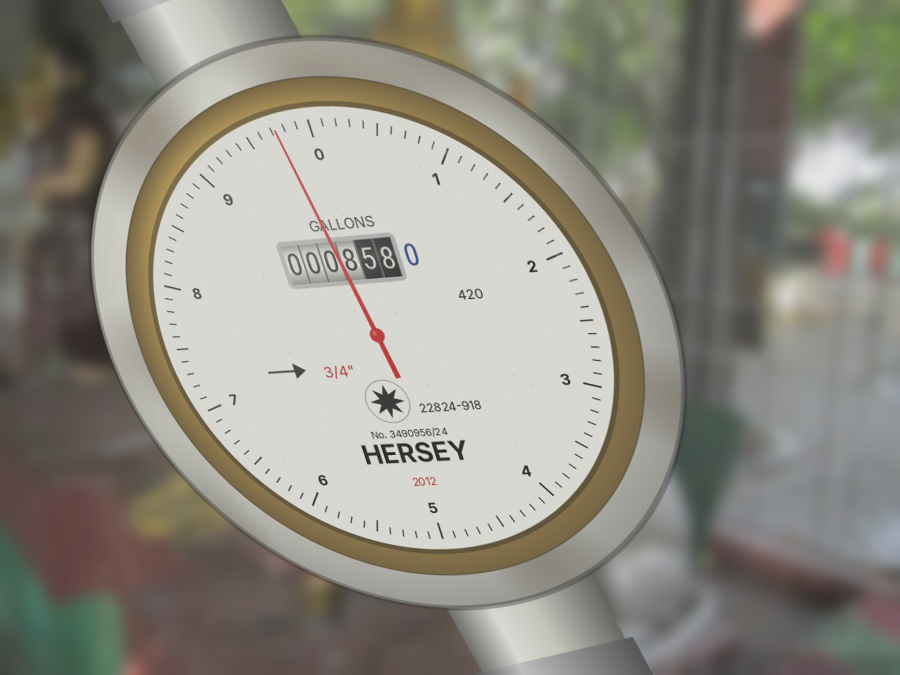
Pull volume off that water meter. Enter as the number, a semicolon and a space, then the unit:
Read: 8579.7; gal
